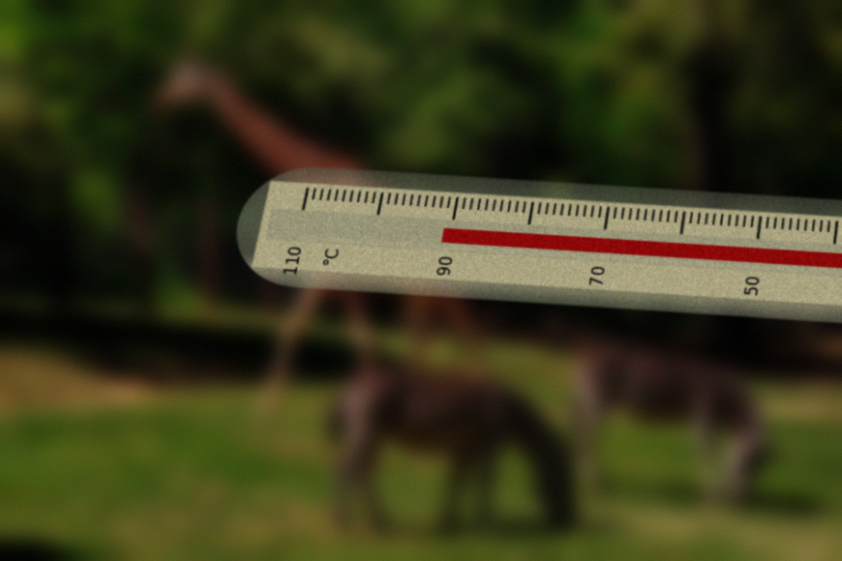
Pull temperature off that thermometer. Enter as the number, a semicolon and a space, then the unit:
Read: 91; °C
